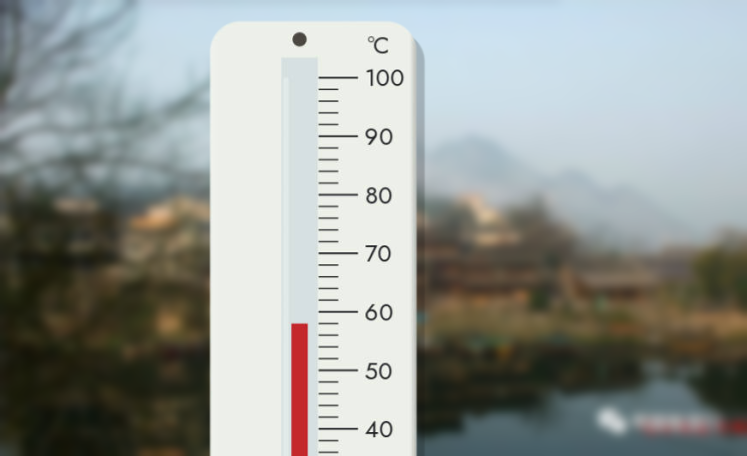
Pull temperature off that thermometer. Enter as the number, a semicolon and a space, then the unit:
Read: 58; °C
